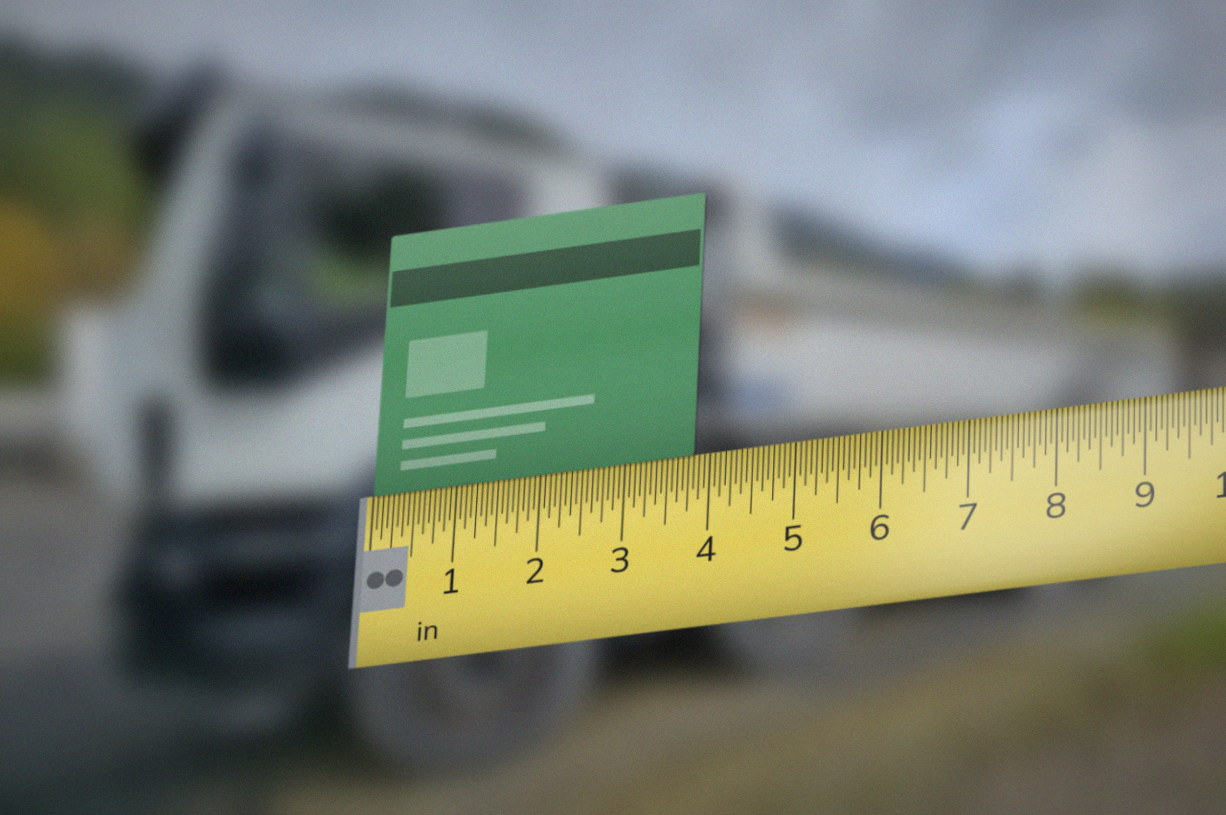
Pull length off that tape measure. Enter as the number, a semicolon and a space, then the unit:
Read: 3.8125; in
